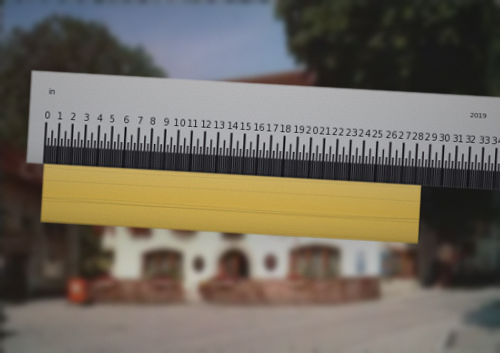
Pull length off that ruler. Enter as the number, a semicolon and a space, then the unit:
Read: 28.5; in
